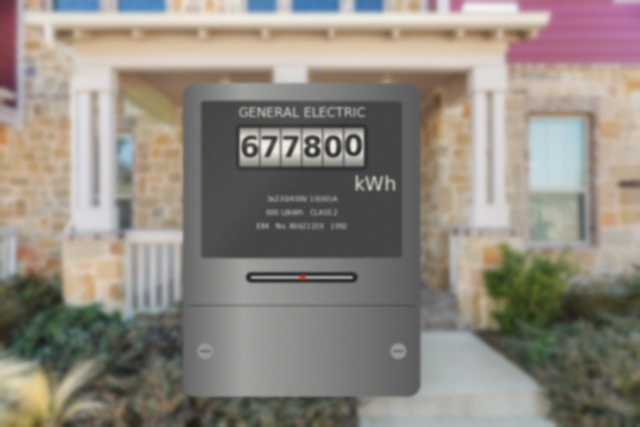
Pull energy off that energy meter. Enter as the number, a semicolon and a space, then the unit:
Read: 677800; kWh
